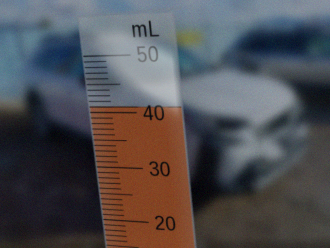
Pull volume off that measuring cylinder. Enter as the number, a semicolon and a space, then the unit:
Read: 41; mL
